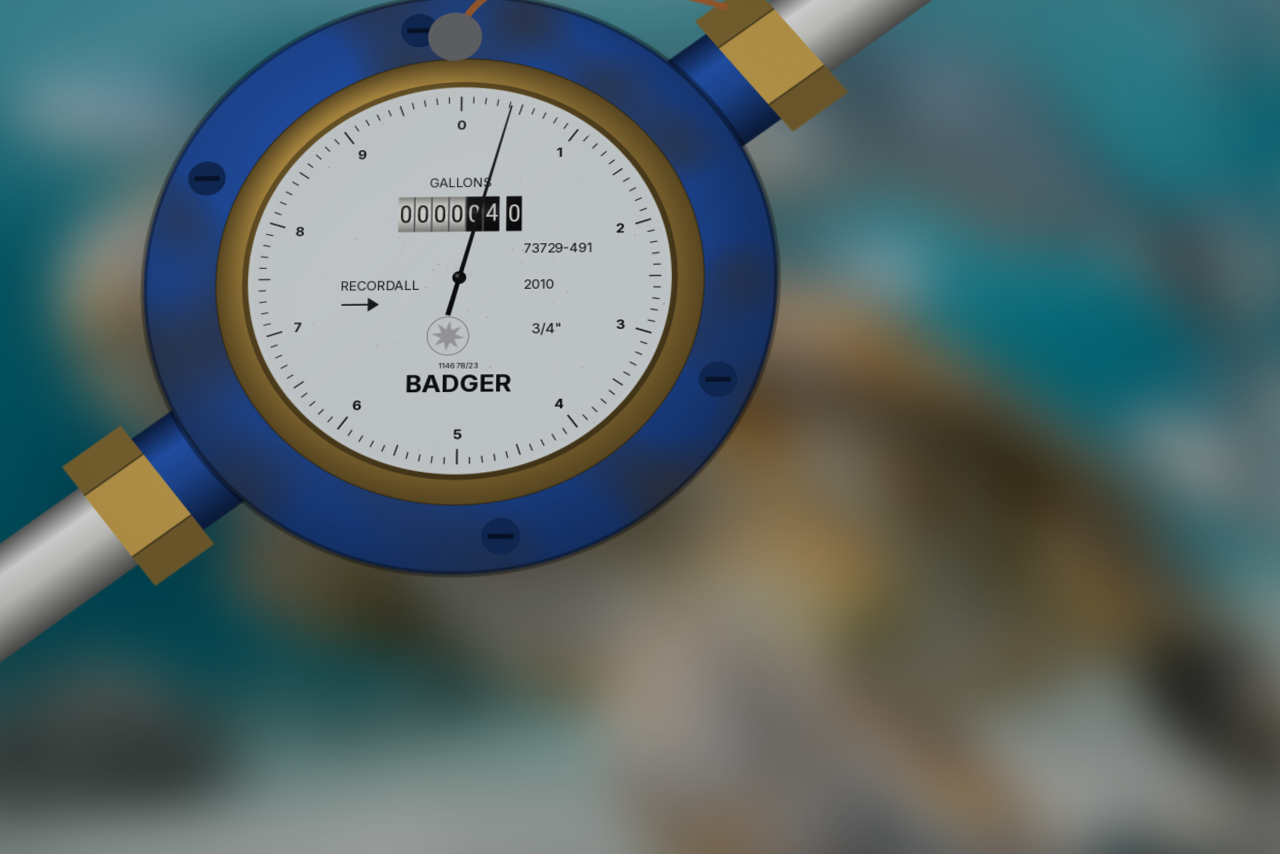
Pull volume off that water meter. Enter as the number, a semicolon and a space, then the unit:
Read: 40.4; gal
